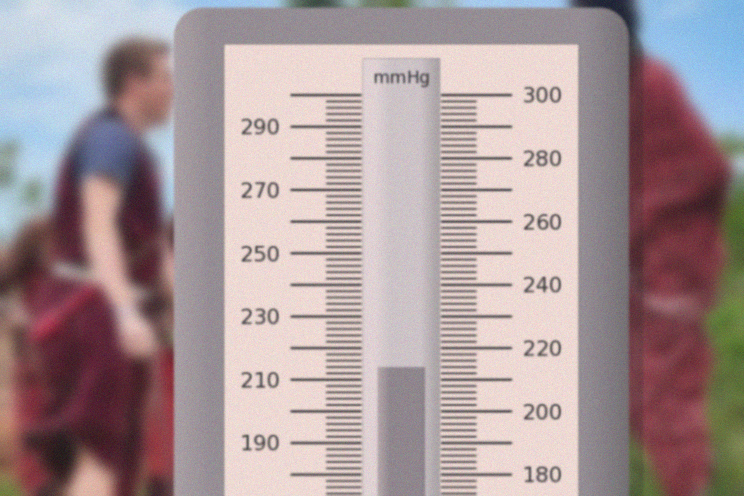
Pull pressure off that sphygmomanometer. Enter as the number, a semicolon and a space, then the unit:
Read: 214; mmHg
